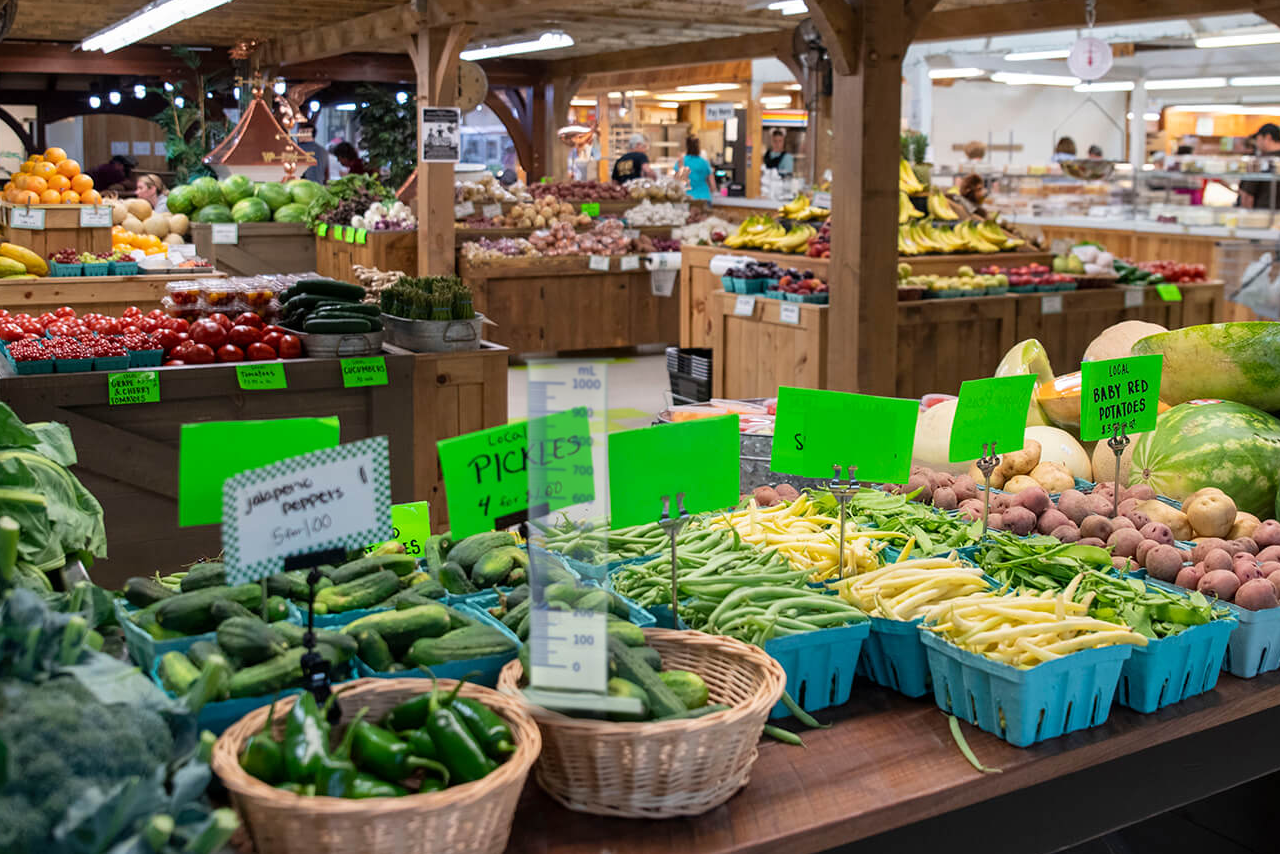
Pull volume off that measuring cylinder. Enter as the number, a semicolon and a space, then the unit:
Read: 200; mL
